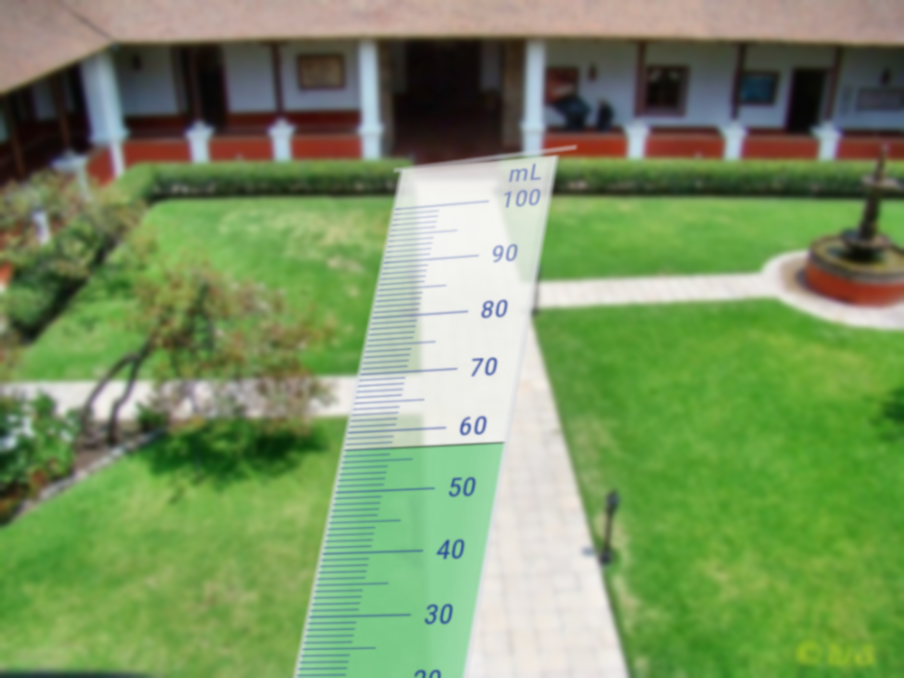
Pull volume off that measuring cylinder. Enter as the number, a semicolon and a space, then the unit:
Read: 57; mL
